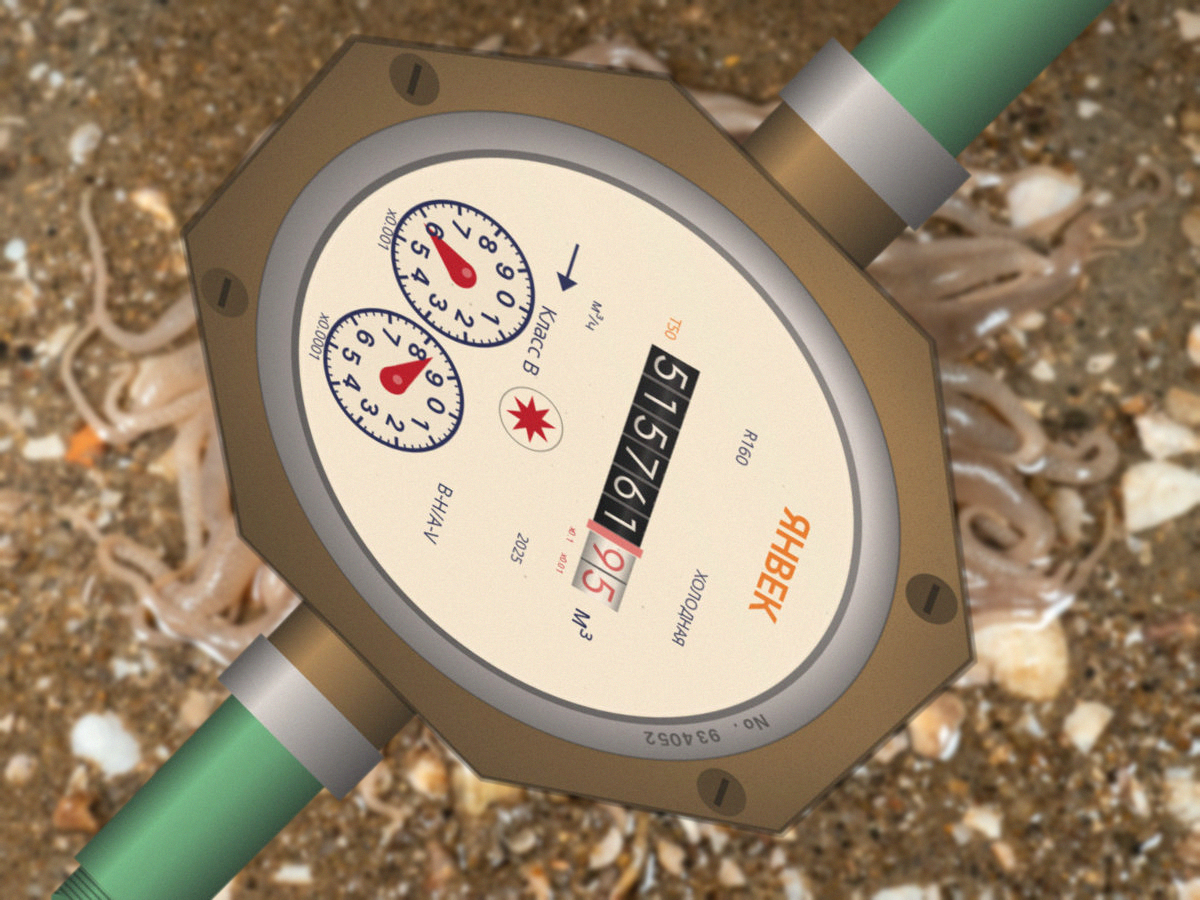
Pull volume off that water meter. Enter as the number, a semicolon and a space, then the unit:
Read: 515761.9558; m³
